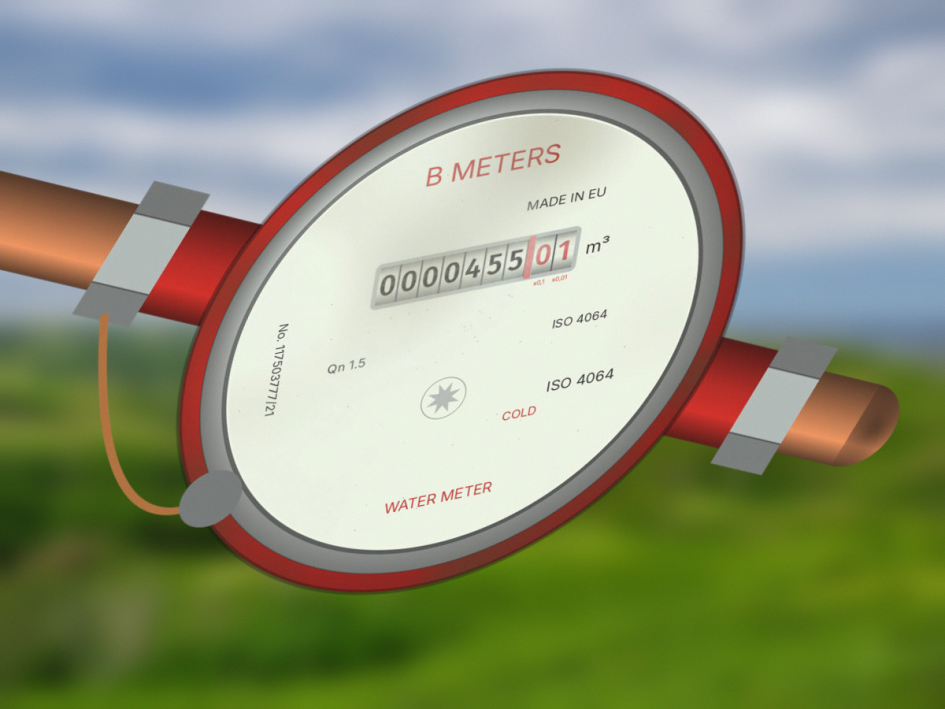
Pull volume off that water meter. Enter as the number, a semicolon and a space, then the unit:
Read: 455.01; m³
